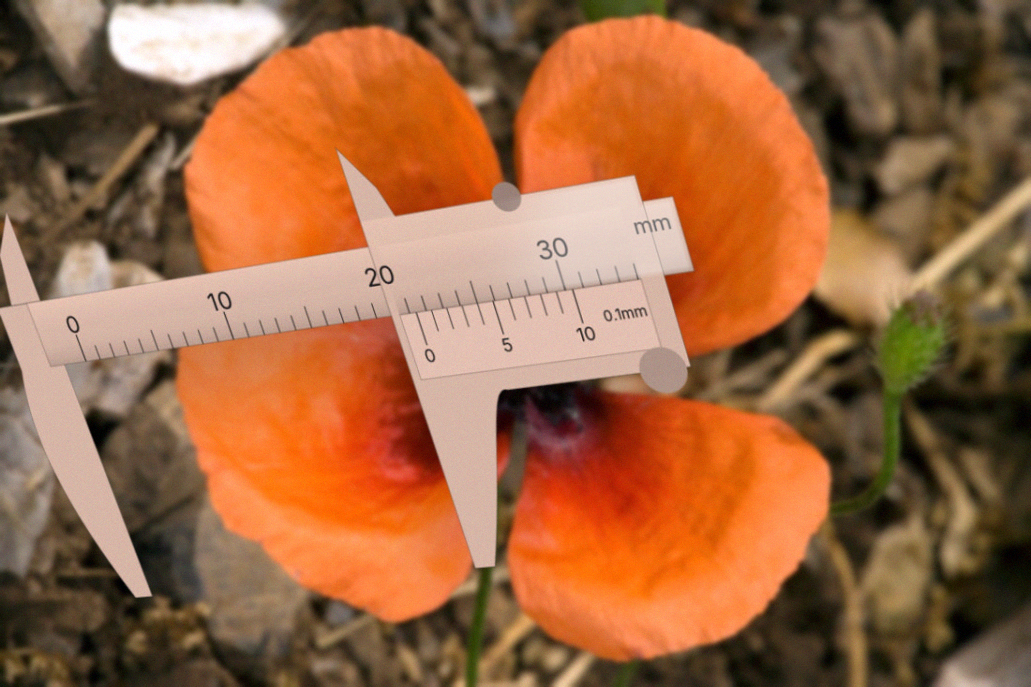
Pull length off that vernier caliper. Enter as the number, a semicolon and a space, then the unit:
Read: 21.4; mm
